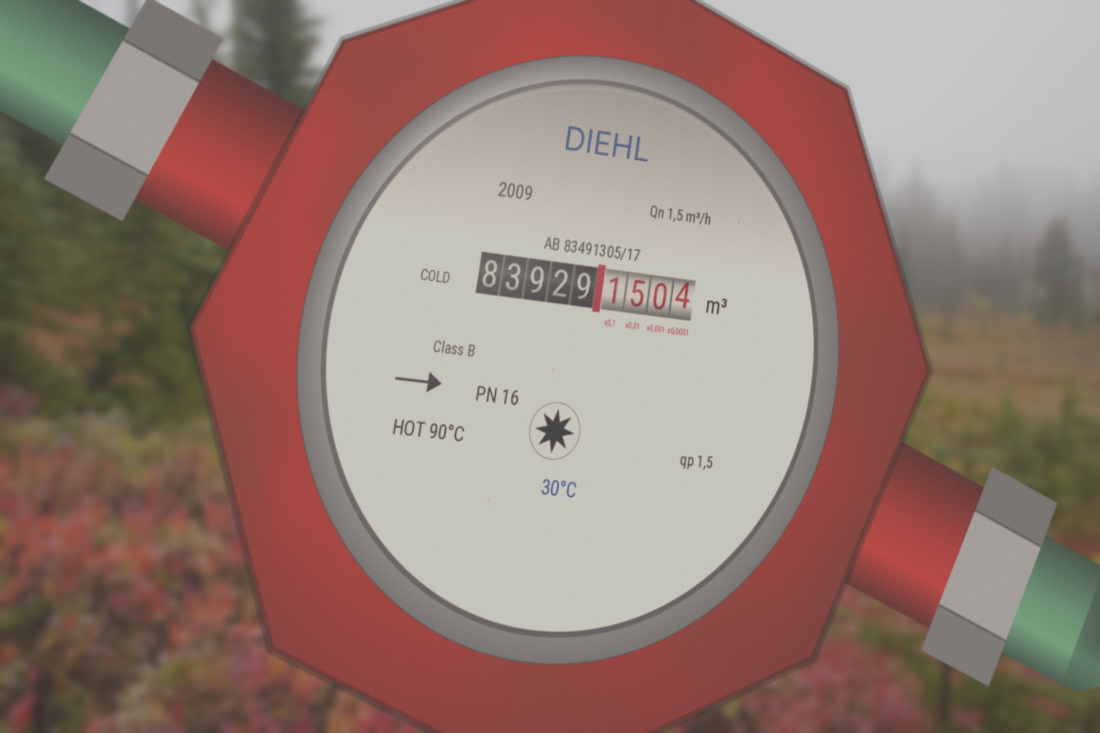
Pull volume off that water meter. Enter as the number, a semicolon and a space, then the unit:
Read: 83929.1504; m³
